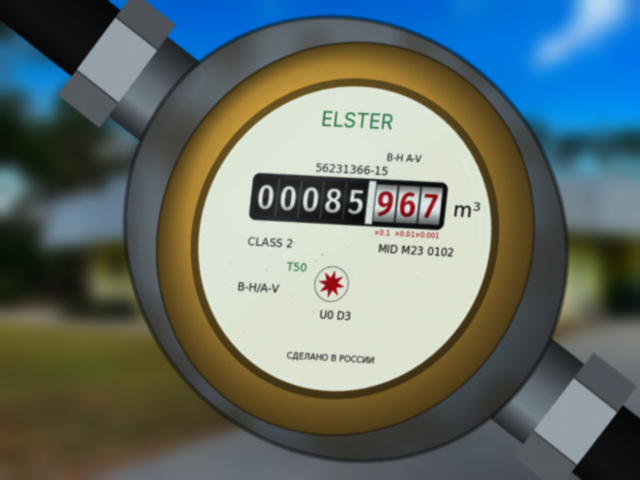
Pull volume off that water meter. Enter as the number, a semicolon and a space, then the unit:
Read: 85.967; m³
